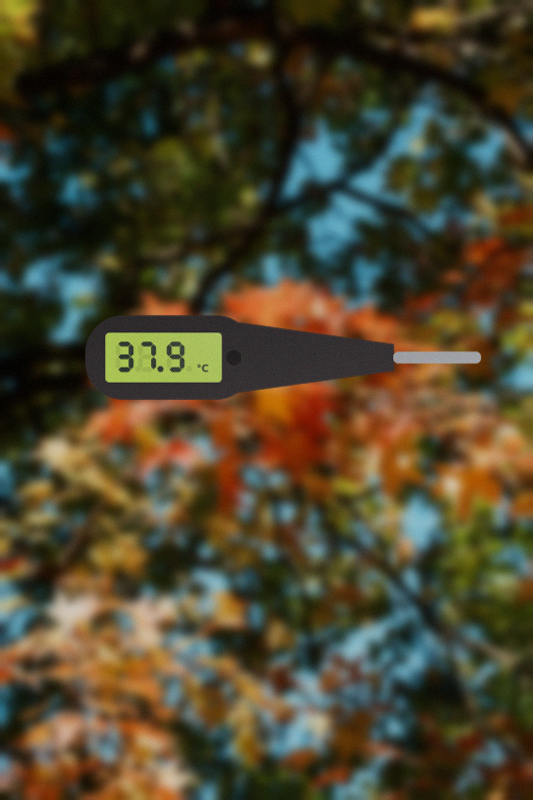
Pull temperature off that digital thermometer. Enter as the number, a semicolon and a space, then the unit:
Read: 37.9; °C
